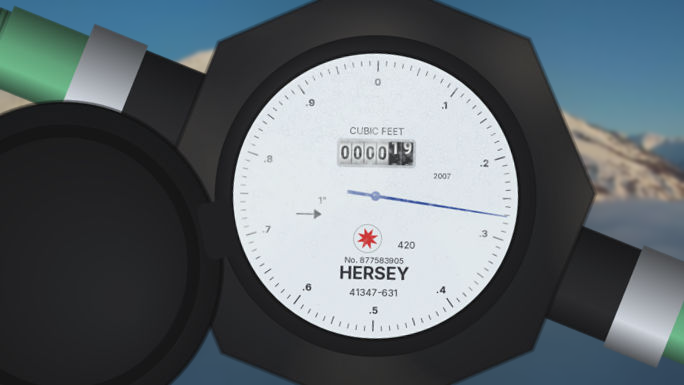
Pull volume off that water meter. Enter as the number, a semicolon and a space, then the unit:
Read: 19.27; ft³
